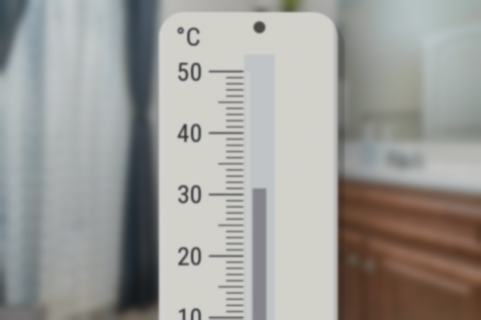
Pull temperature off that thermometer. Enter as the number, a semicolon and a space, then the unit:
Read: 31; °C
